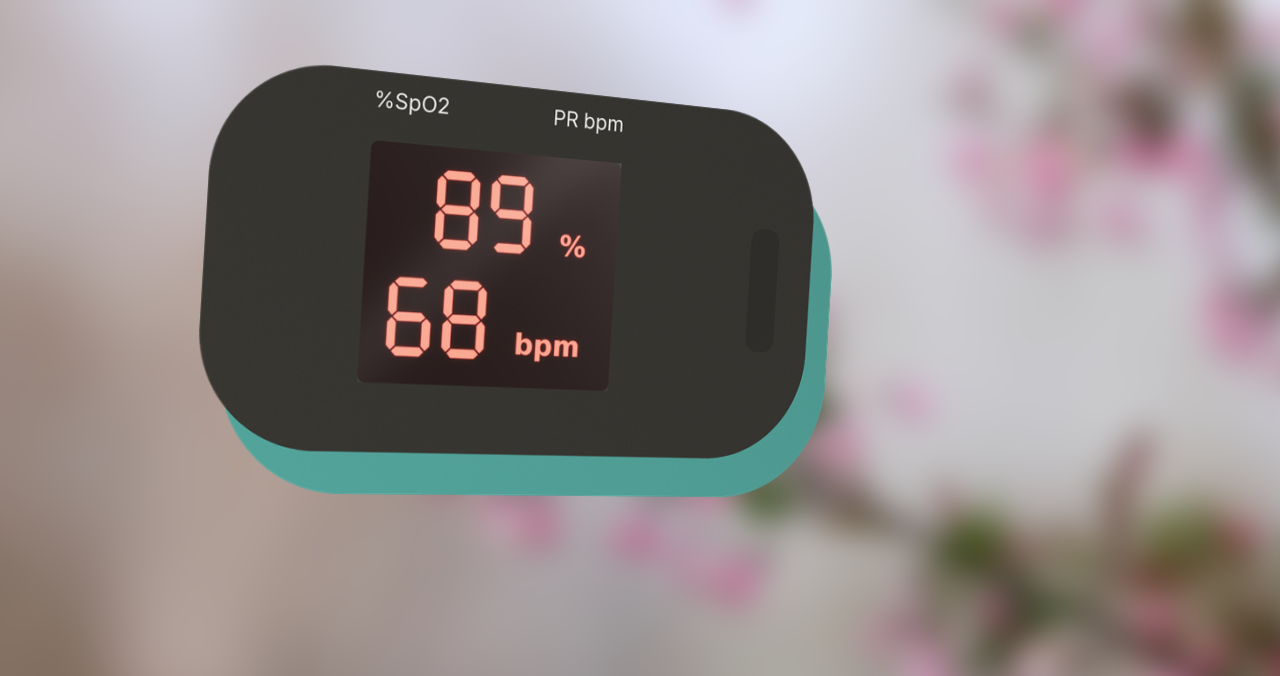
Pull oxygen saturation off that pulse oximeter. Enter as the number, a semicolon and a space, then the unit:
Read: 89; %
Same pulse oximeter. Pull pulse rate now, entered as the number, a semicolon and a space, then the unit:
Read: 68; bpm
